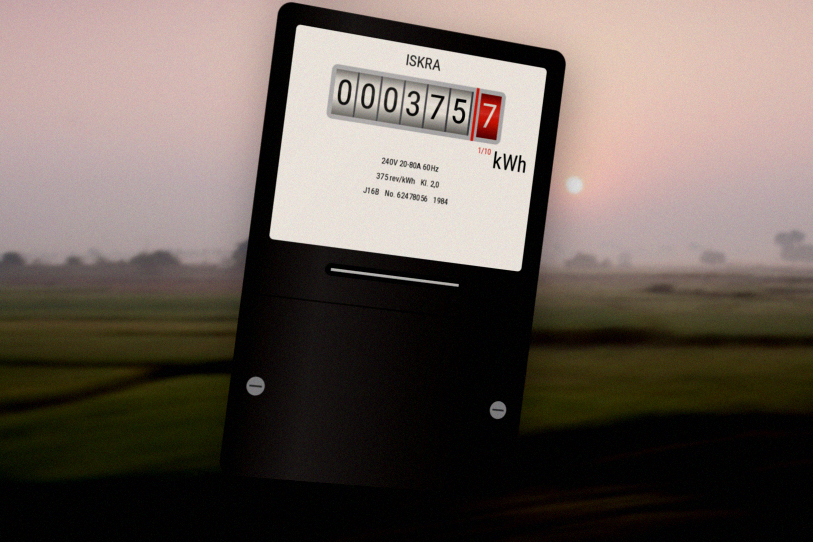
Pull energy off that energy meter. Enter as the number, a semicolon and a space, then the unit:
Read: 375.7; kWh
